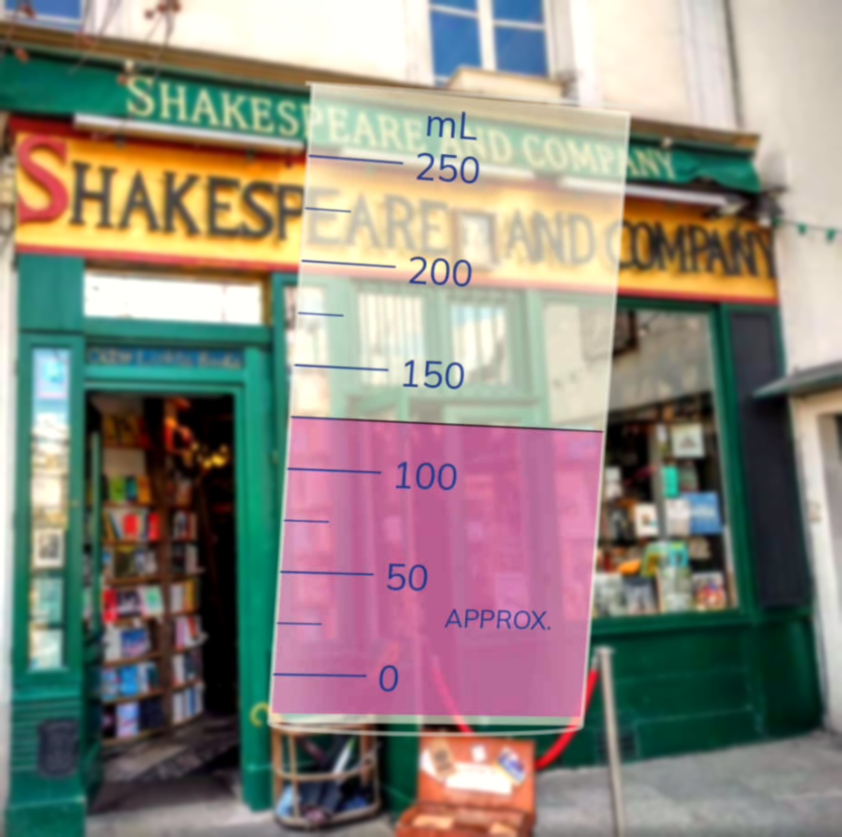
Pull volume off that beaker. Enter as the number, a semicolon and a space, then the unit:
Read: 125; mL
